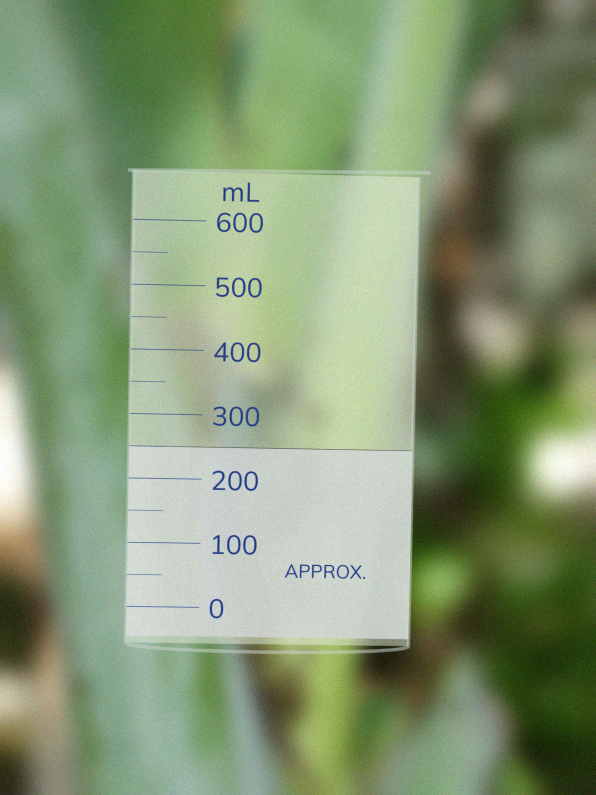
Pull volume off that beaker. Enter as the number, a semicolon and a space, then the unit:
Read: 250; mL
